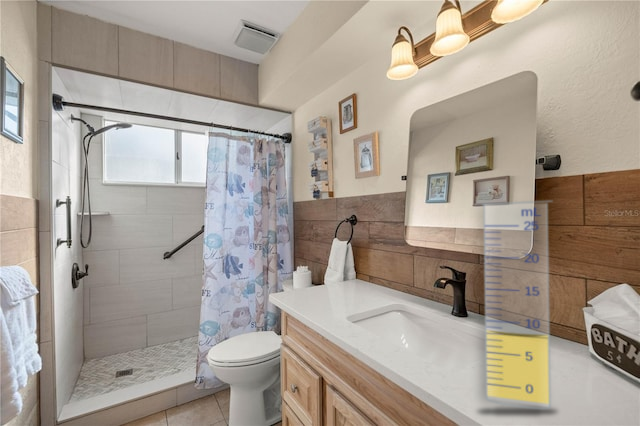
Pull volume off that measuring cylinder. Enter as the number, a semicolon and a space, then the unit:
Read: 8; mL
